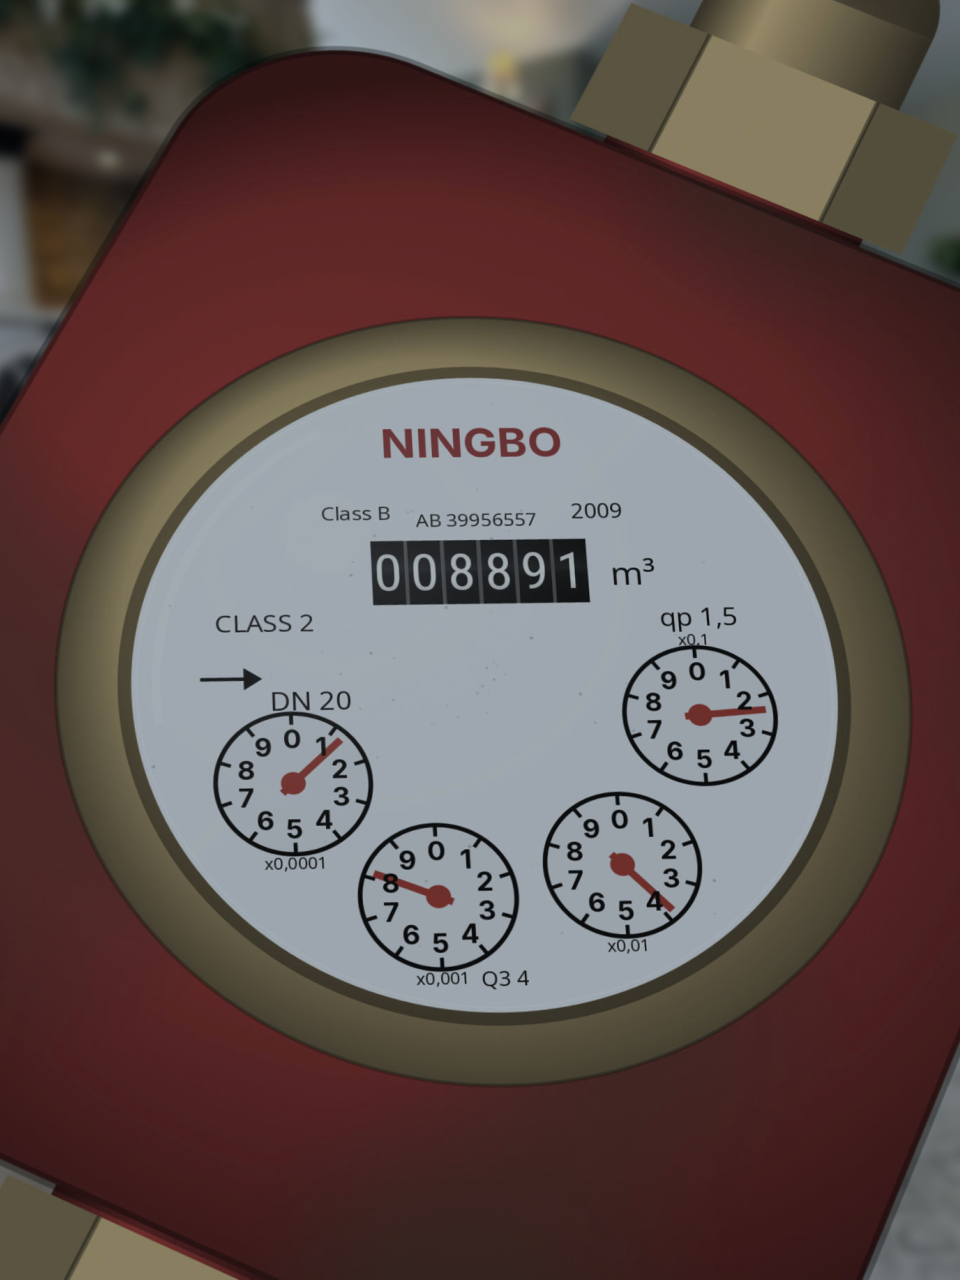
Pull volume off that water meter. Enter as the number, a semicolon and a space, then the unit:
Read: 8891.2381; m³
